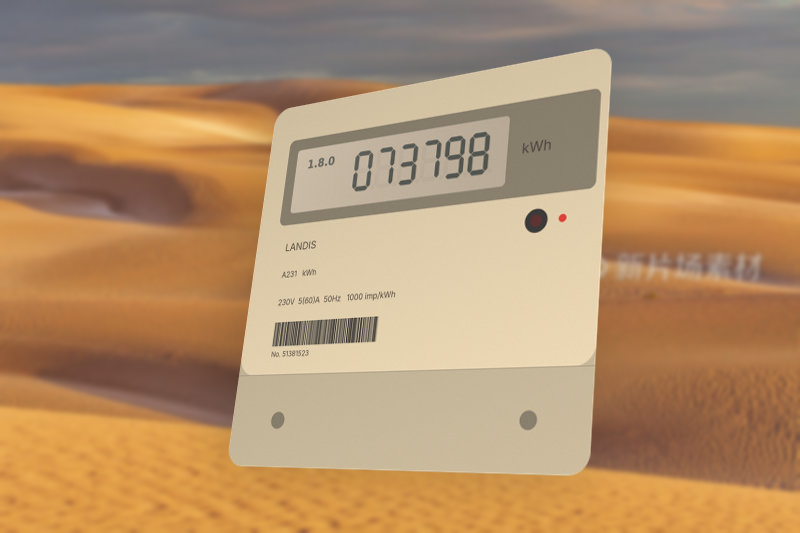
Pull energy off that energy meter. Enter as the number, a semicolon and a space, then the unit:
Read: 73798; kWh
